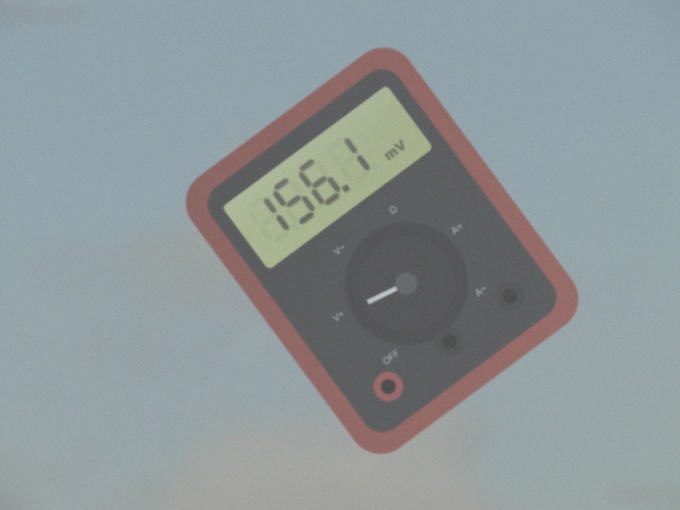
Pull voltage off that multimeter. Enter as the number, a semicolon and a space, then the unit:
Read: 156.1; mV
